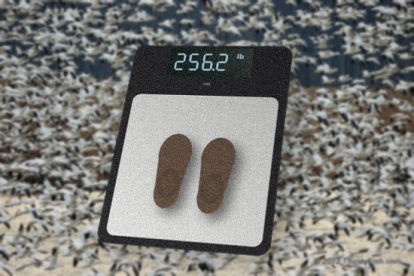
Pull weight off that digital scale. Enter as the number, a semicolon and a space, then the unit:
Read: 256.2; lb
